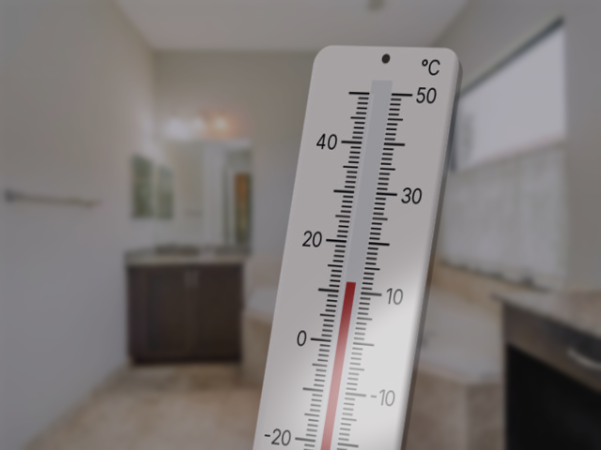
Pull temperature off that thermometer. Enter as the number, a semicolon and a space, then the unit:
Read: 12; °C
